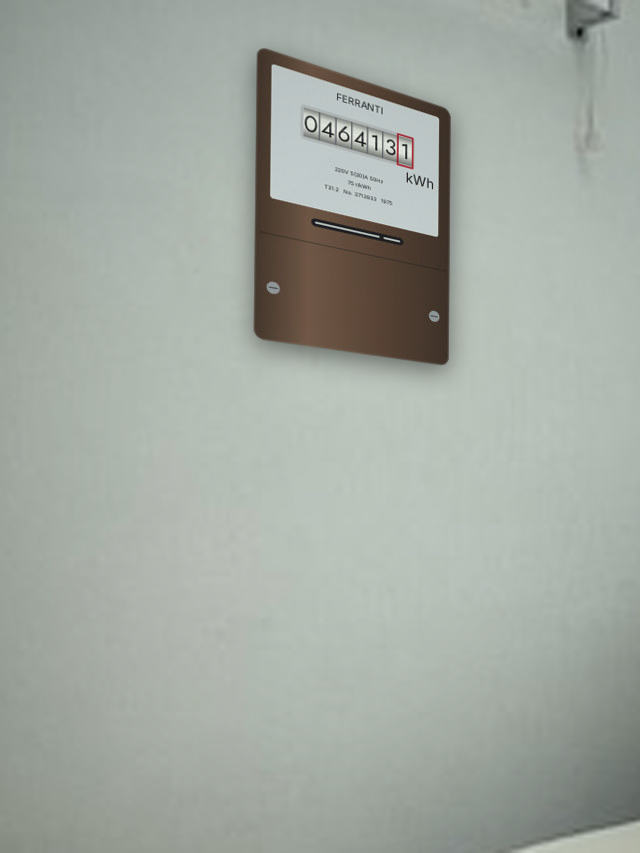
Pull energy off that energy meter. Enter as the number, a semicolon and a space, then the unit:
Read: 46413.1; kWh
